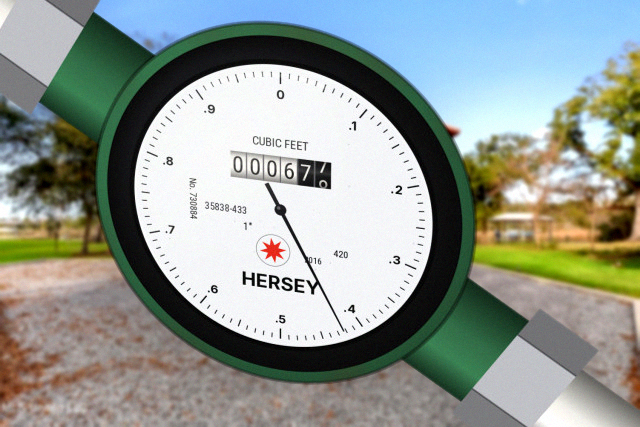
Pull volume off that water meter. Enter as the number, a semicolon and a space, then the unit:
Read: 677.42; ft³
